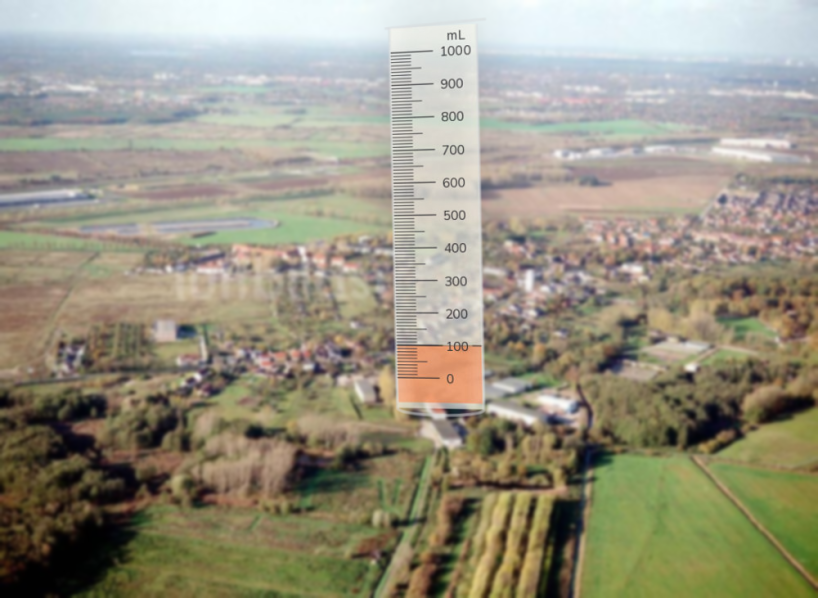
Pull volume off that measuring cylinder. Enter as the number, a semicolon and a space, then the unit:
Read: 100; mL
